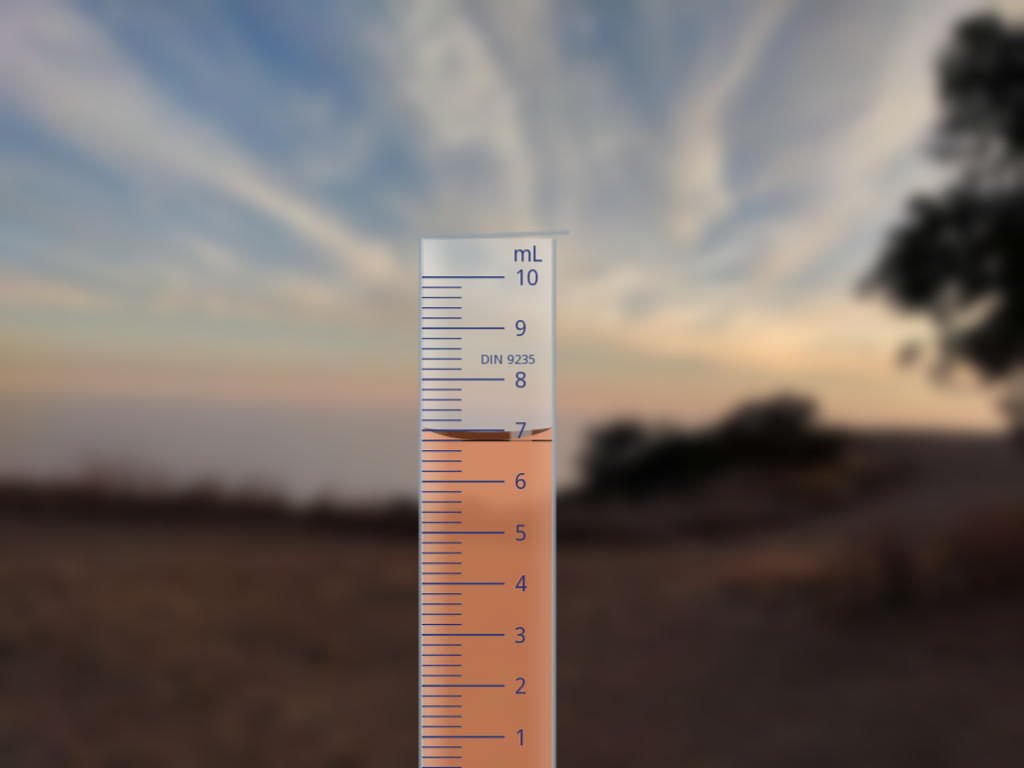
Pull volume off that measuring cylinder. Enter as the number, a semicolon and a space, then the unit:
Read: 6.8; mL
